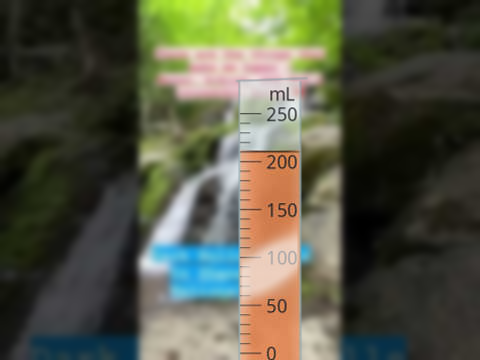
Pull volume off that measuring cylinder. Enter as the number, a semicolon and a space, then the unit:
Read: 210; mL
